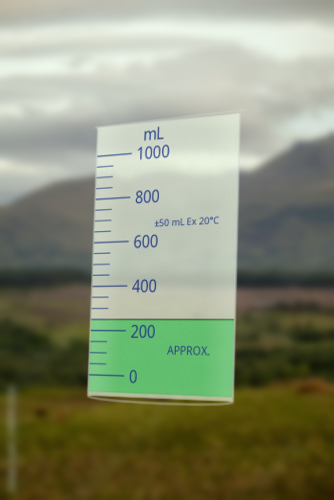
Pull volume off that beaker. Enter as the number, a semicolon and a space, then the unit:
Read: 250; mL
